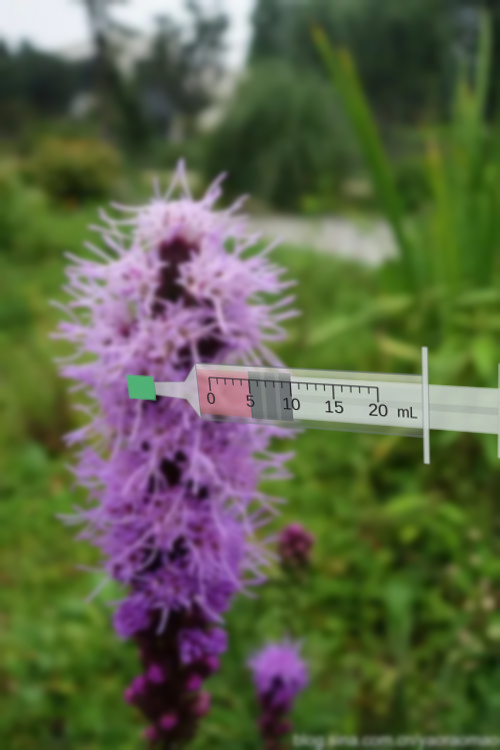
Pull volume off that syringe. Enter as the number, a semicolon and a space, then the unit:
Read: 5; mL
